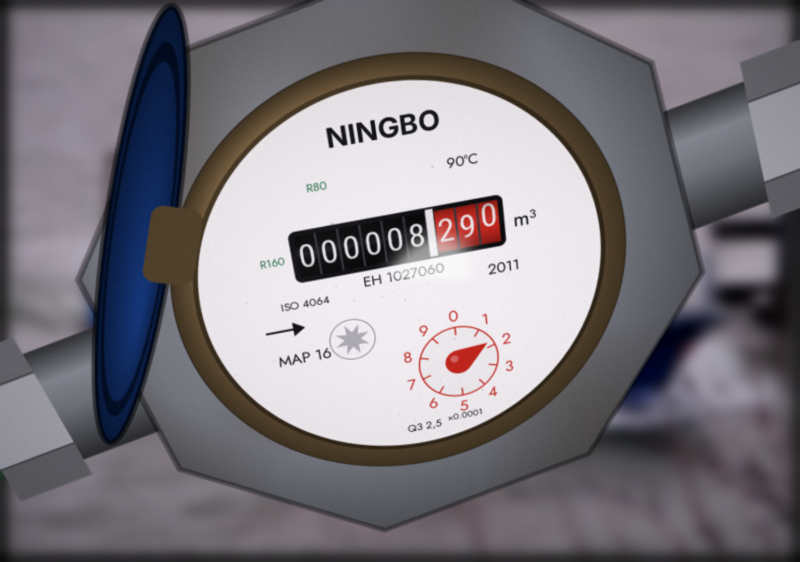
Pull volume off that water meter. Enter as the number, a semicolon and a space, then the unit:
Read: 8.2901; m³
